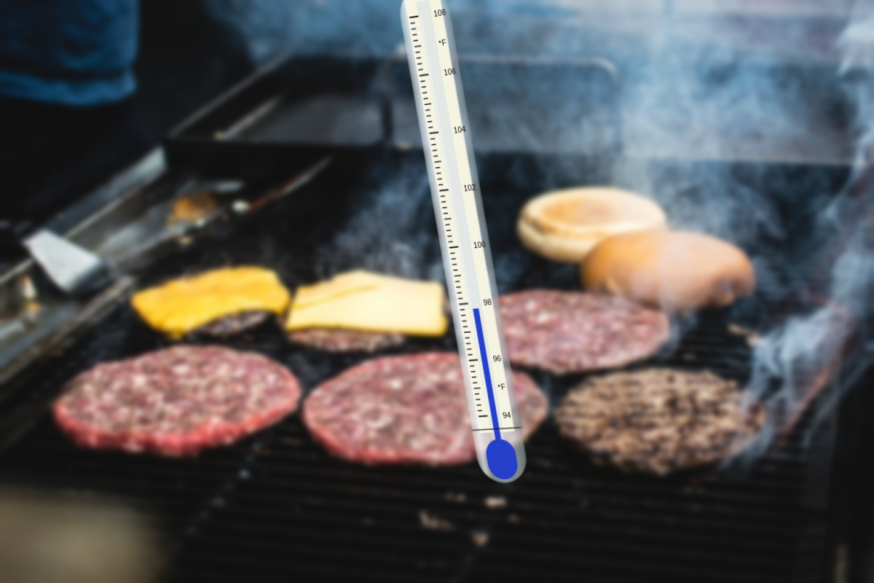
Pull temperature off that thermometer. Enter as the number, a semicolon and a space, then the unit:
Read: 97.8; °F
